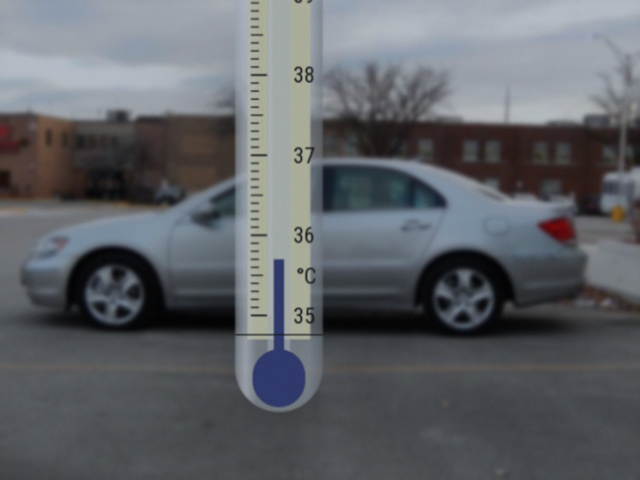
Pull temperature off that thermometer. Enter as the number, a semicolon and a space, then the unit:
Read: 35.7; °C
